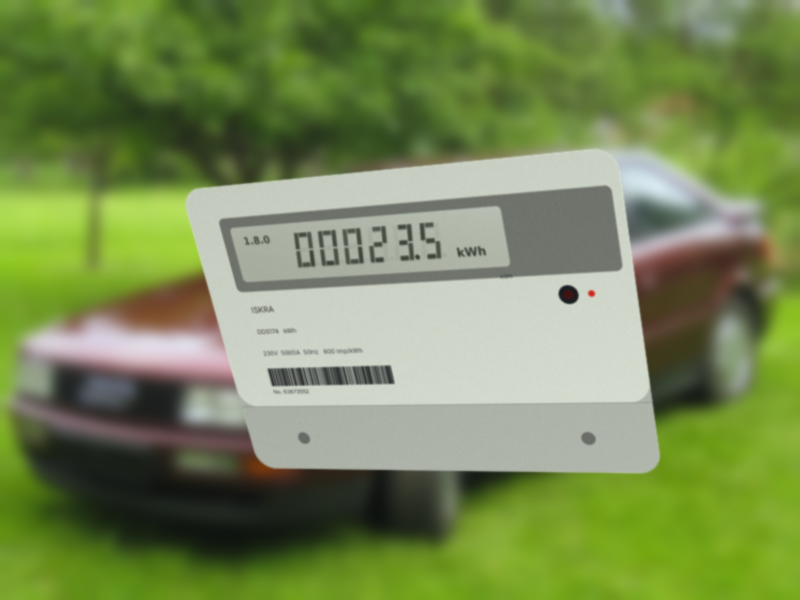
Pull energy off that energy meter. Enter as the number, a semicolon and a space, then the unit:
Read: 23.5; kWh
